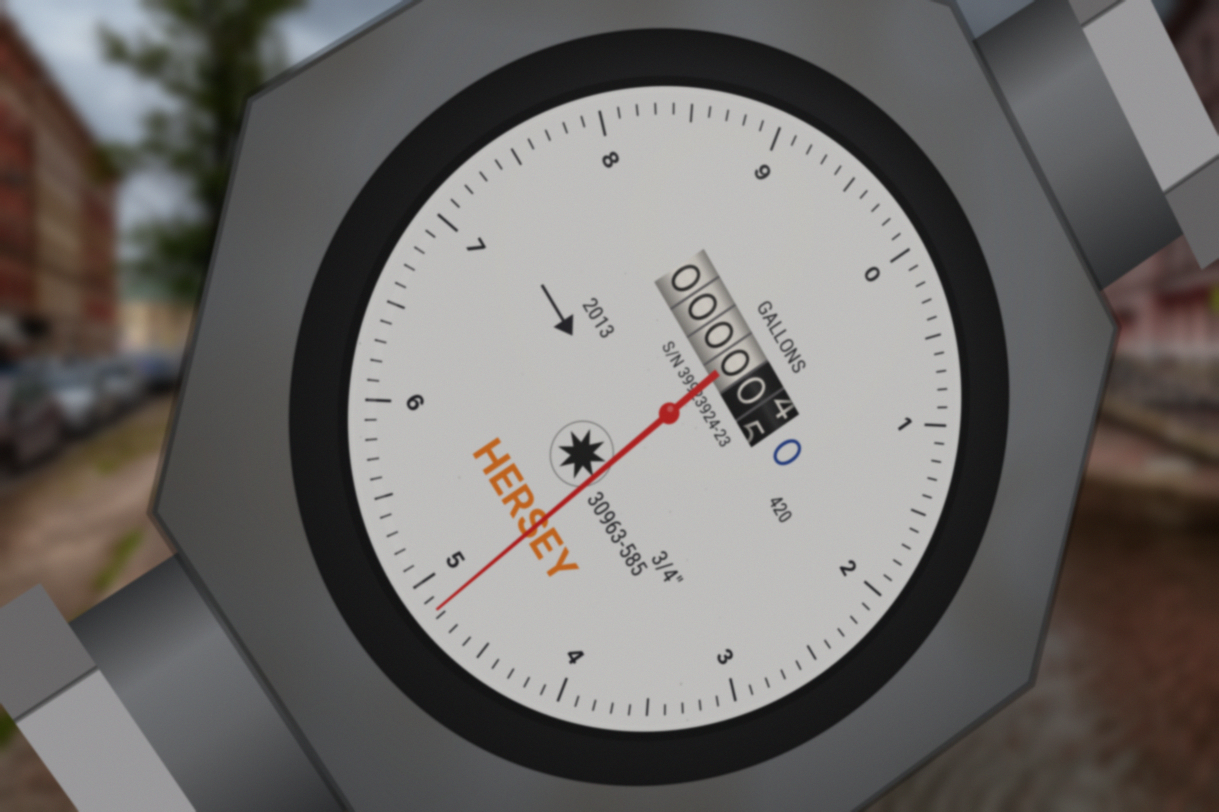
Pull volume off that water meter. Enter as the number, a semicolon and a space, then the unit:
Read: 44.8; gal
